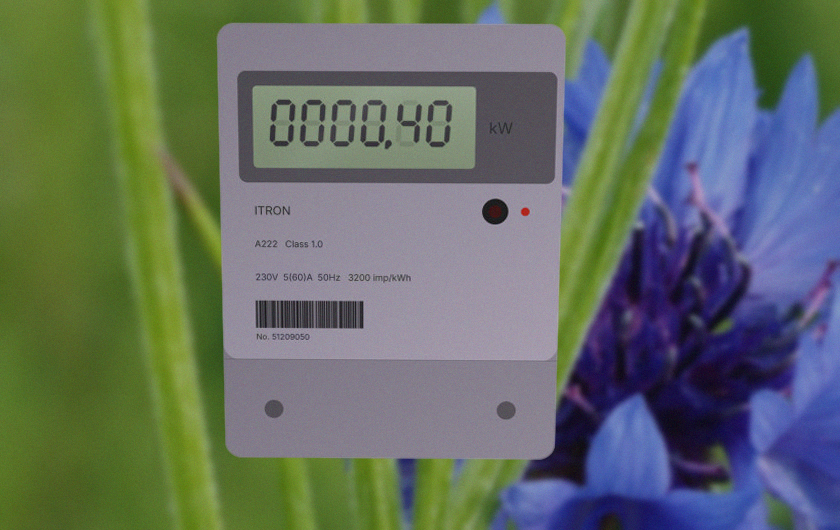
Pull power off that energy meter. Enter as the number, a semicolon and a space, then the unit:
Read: 0.40; kW
